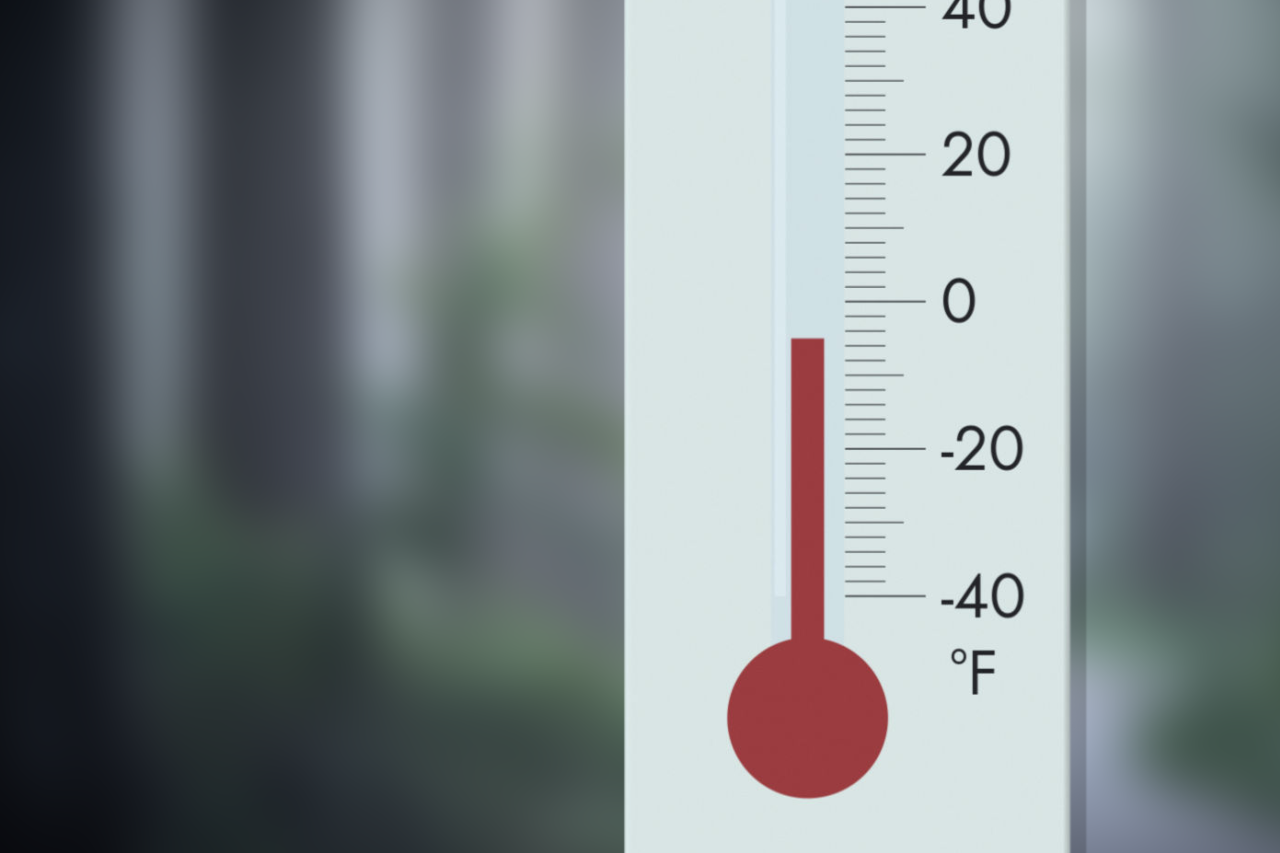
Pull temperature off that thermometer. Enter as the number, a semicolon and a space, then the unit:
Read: -5; °F
